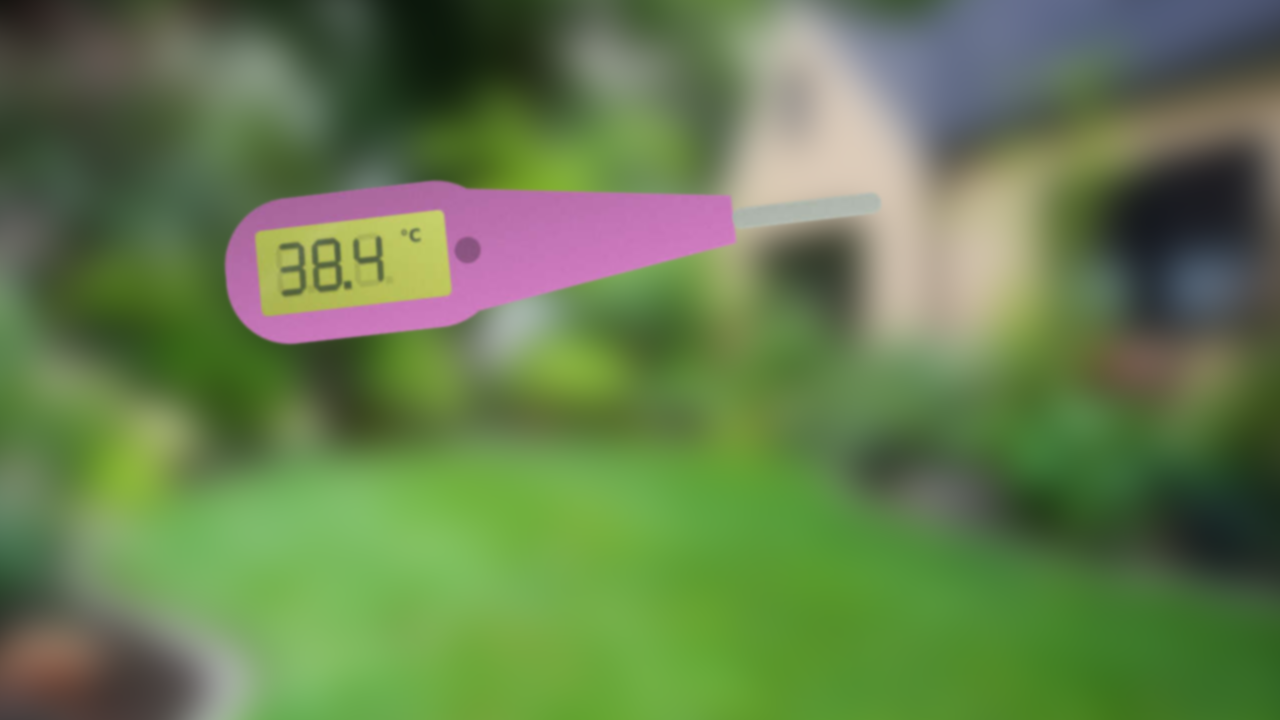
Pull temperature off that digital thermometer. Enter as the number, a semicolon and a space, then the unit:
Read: 38.4; °C
